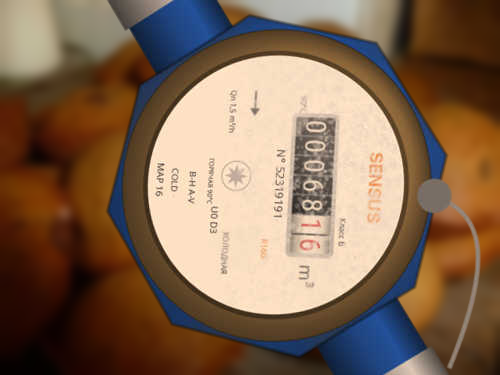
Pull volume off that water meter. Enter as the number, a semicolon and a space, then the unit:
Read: 68.16; m³
